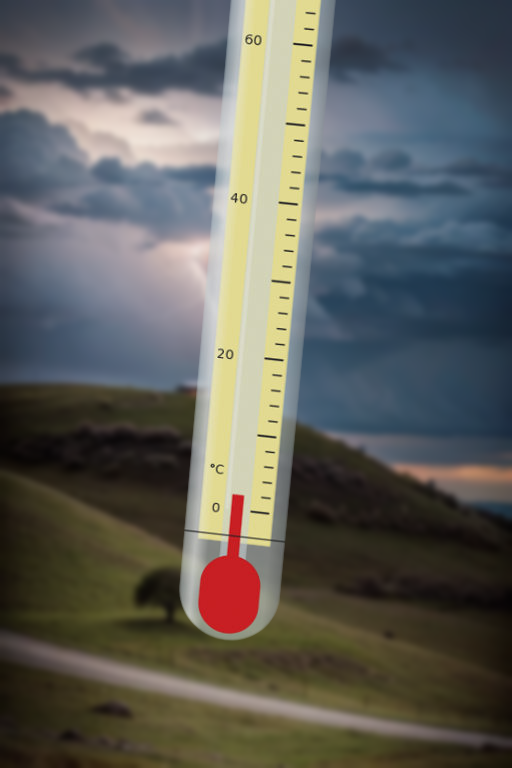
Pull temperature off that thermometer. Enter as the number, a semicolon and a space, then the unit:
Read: 2; °C
